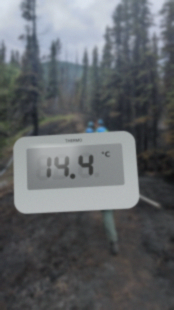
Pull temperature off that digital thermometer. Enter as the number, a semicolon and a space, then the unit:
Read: 14.4; °C
